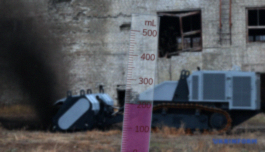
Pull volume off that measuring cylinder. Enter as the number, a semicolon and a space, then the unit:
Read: 200; mL
